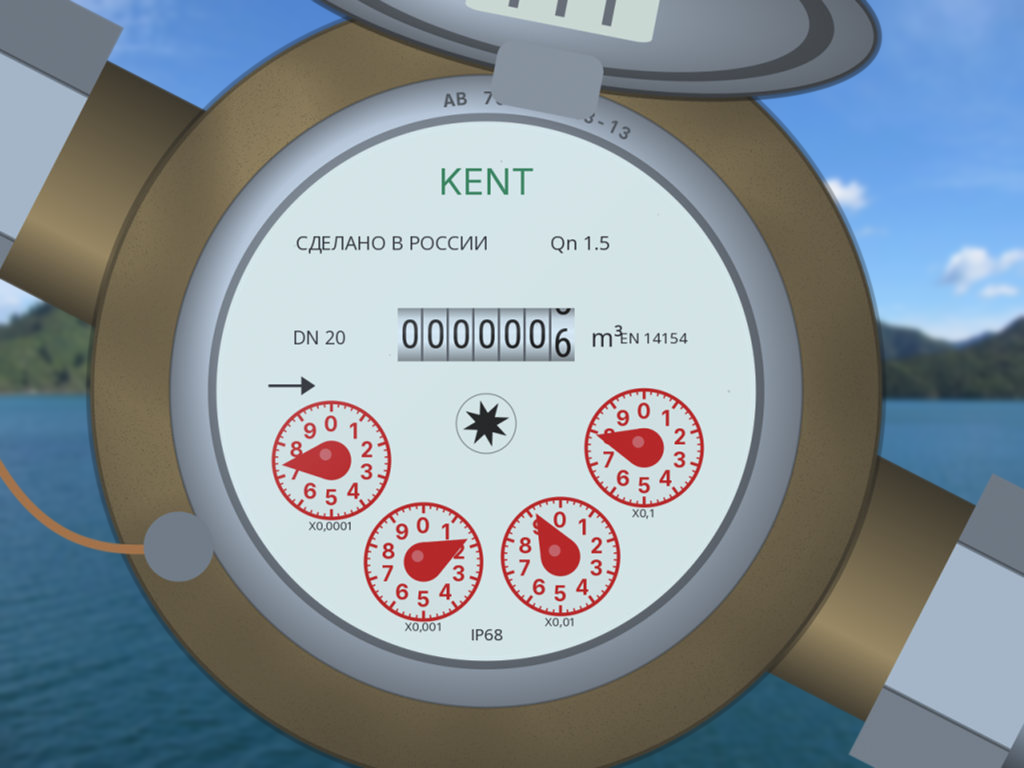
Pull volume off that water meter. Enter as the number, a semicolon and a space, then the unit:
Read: 5.7917; m³
